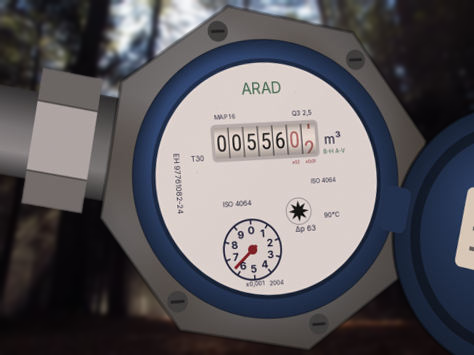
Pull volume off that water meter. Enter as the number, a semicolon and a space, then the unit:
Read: 556.016; m³
